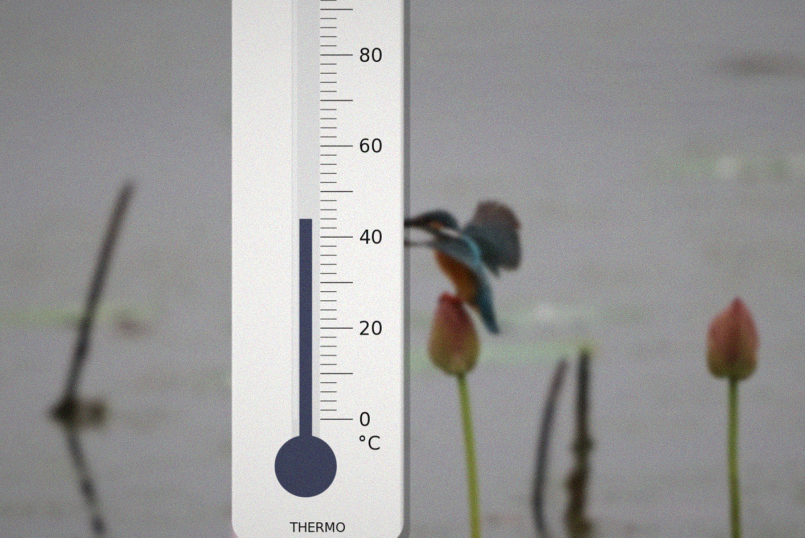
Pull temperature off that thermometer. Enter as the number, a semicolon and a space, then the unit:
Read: 44; °C
